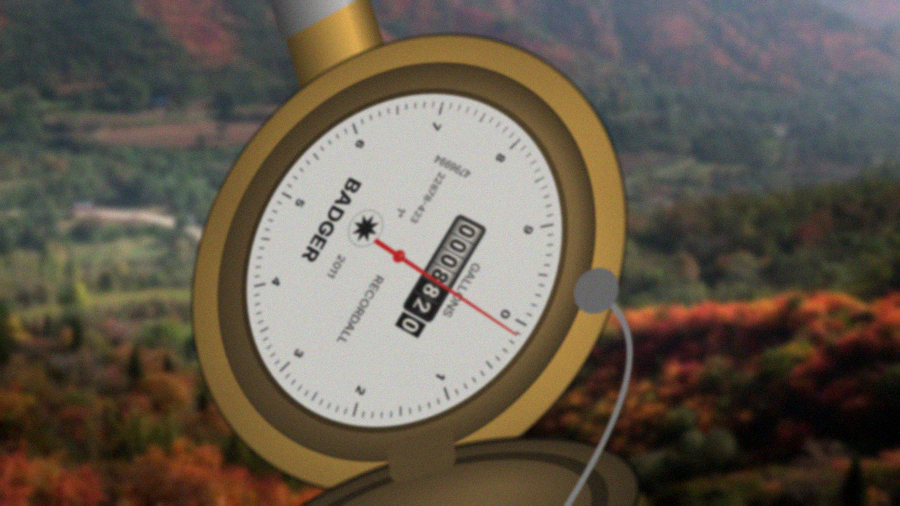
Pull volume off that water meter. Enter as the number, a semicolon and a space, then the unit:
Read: 8820.1; gal
